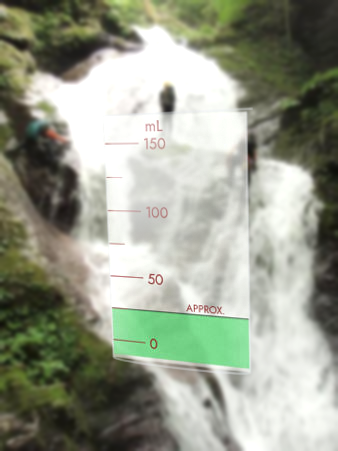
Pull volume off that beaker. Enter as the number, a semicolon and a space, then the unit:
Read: 25; mL
